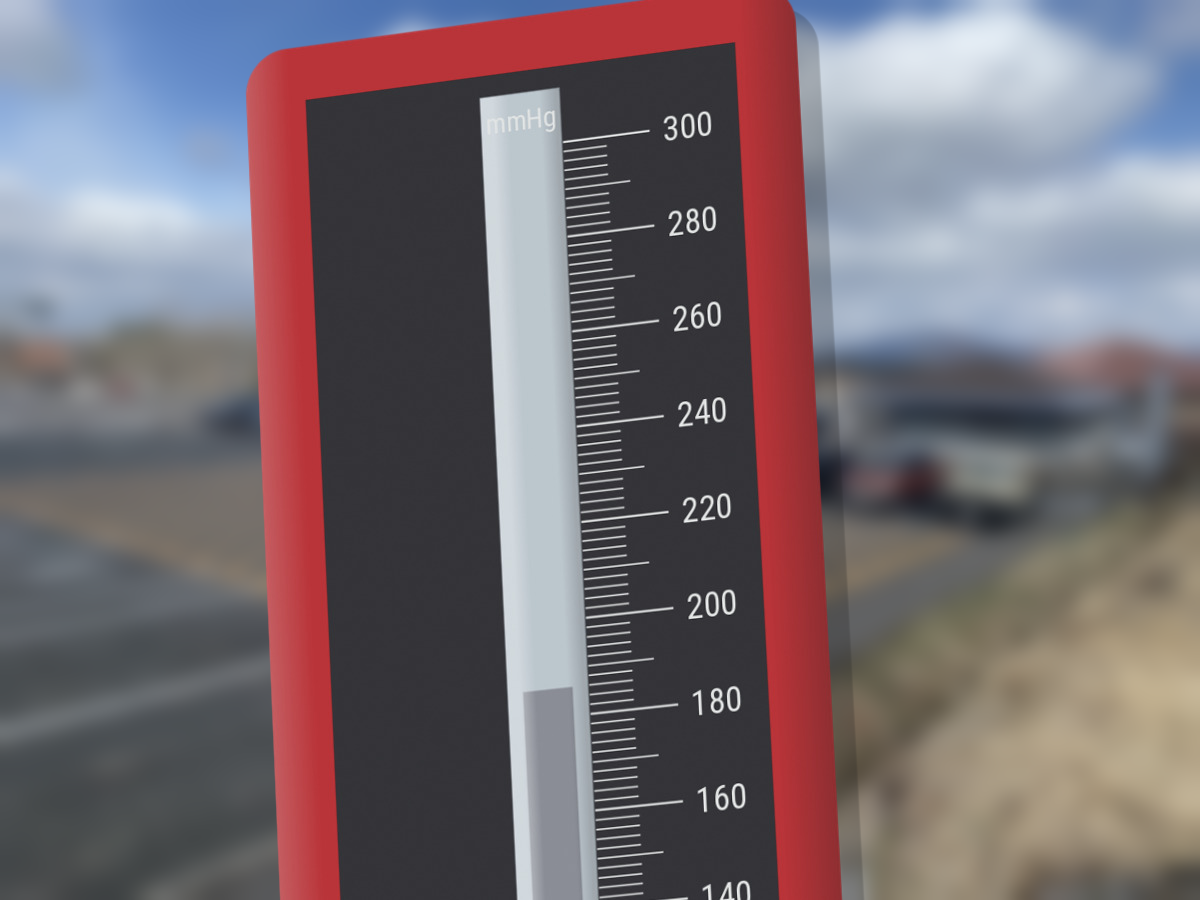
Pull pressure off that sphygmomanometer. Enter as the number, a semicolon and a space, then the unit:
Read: 186; mmHg
